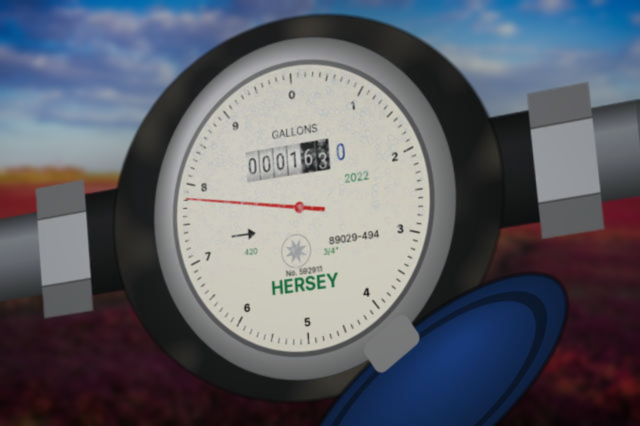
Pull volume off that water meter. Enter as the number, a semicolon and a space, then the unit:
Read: 1627.8; gal
